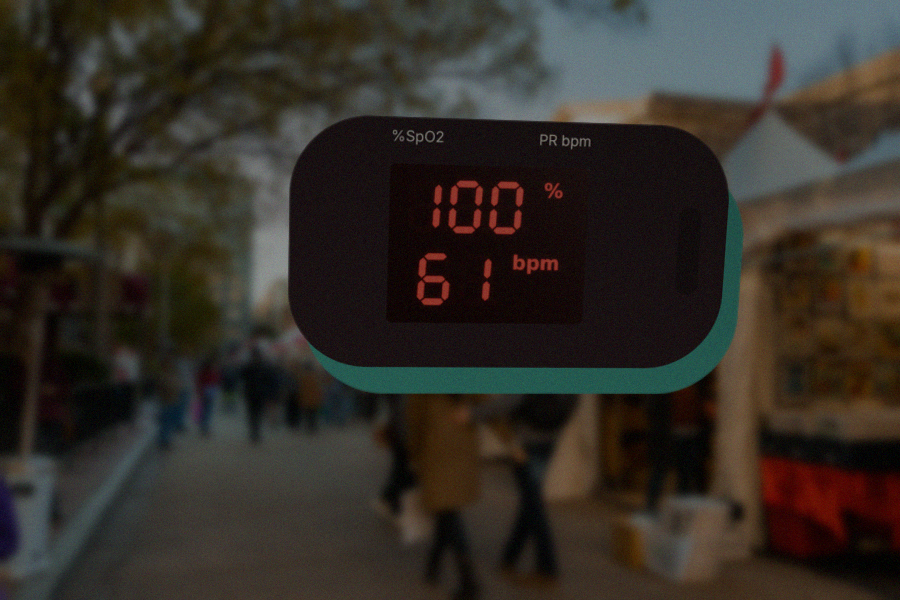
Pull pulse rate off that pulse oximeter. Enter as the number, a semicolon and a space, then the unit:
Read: 61; bpm
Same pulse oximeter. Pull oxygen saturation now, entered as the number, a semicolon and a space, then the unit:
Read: 100; %
